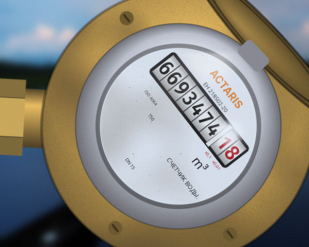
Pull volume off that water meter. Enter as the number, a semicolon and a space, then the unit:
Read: 6693474.18; m³
